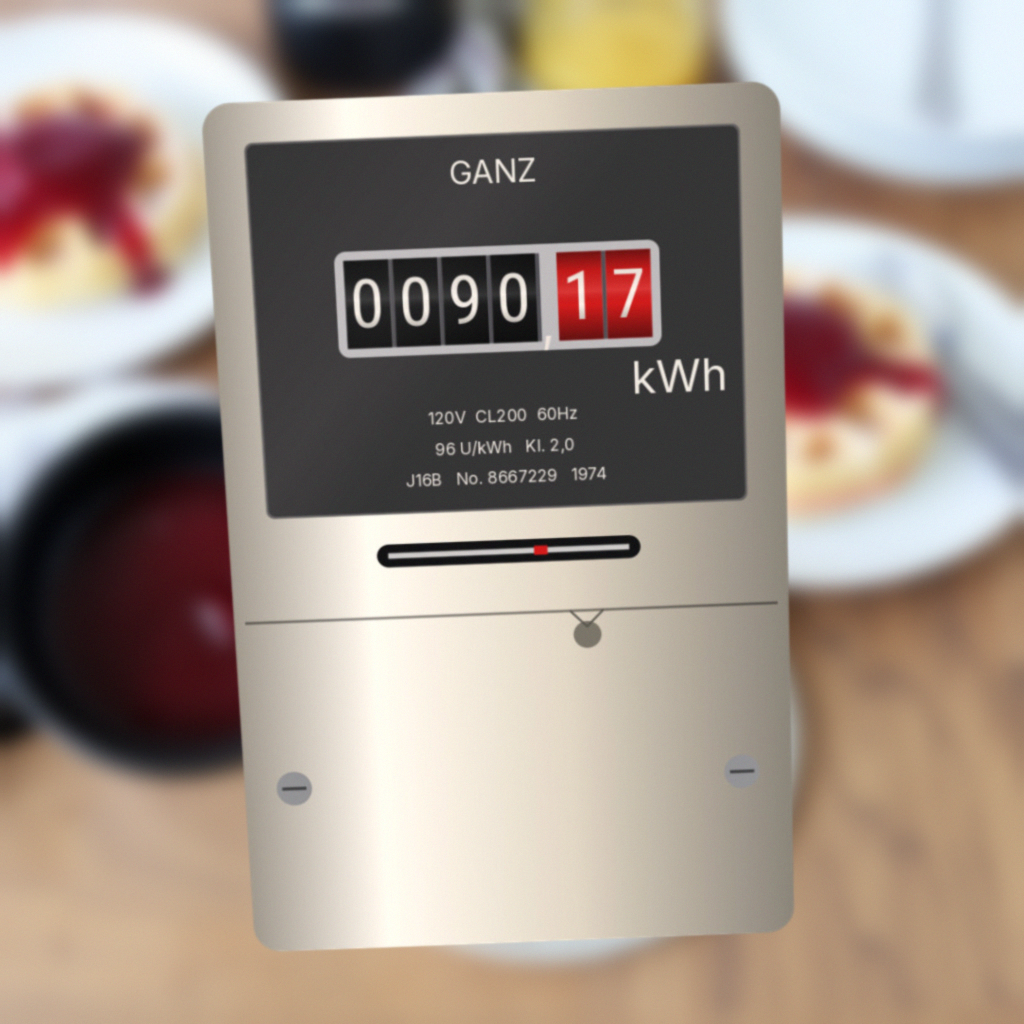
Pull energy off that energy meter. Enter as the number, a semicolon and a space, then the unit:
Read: 90.17; kWh
